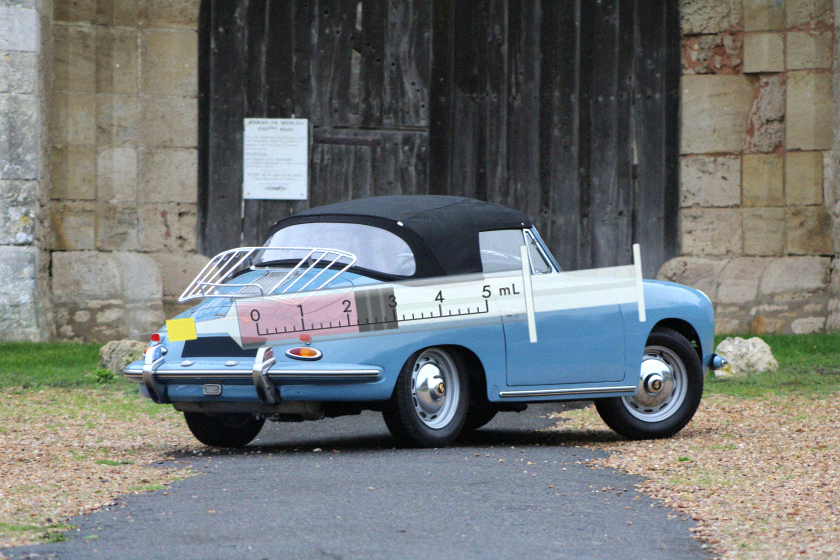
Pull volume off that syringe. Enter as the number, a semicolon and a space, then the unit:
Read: 2.2; mL
